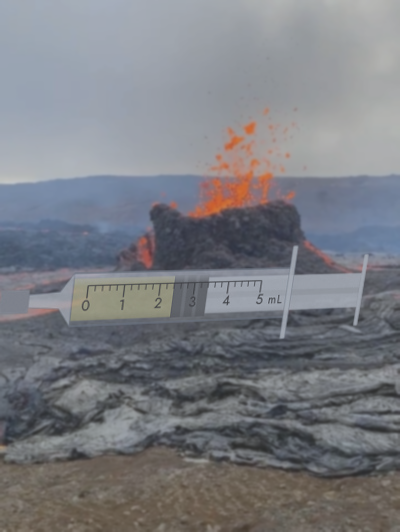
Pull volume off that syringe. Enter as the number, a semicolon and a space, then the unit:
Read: 2.4; mL
